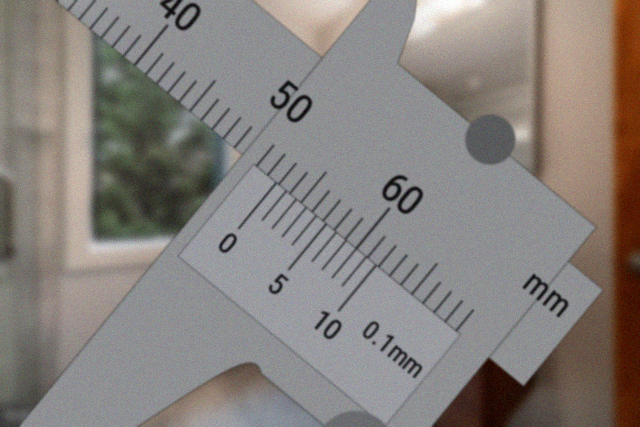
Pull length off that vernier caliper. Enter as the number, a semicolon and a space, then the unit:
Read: 52.8; mm
